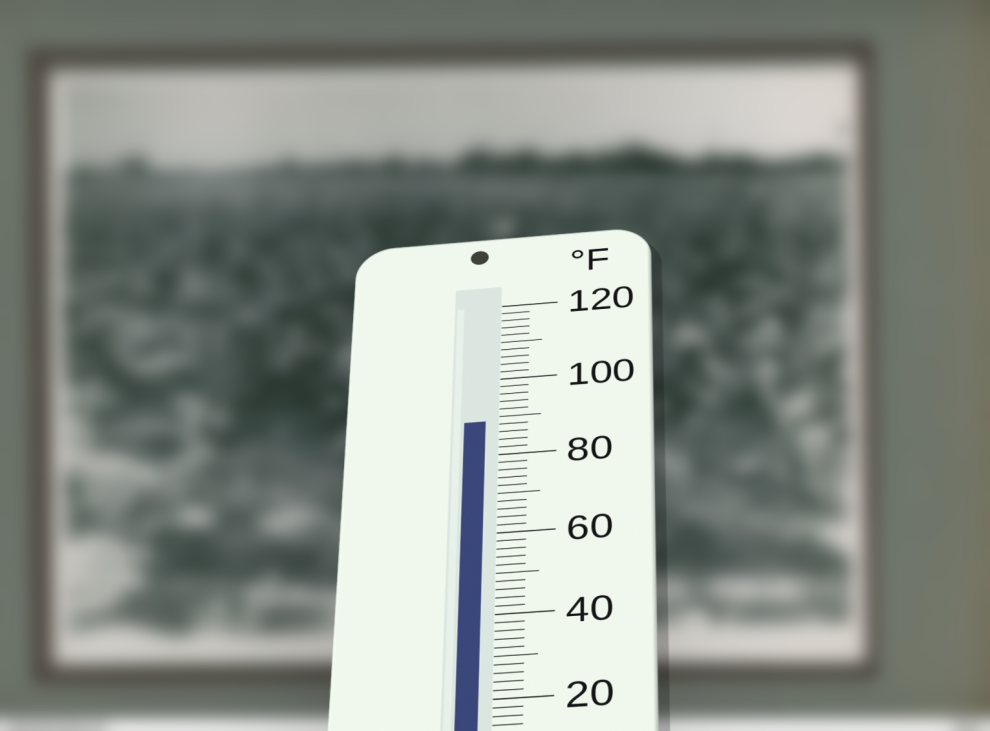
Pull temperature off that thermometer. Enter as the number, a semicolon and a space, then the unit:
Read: 89; °F
